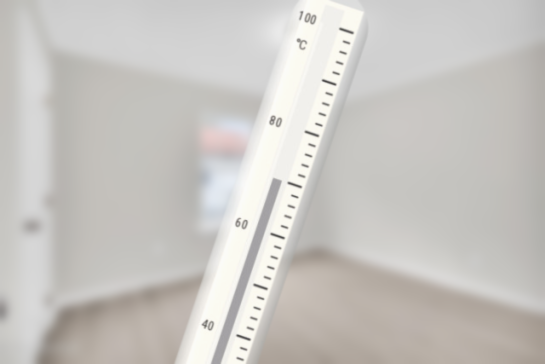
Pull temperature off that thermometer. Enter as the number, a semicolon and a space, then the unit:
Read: 70; °C
